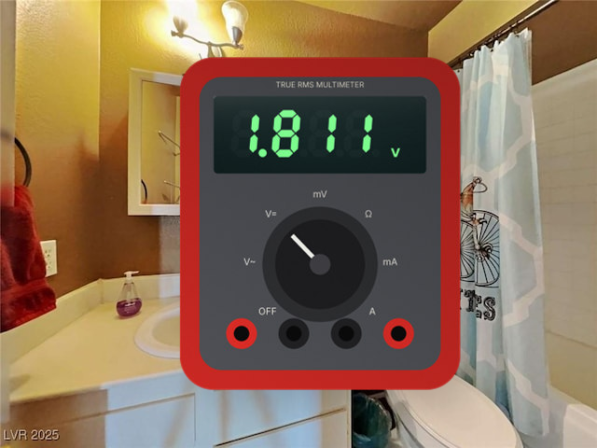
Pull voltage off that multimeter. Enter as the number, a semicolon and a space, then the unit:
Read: 1.811; V
